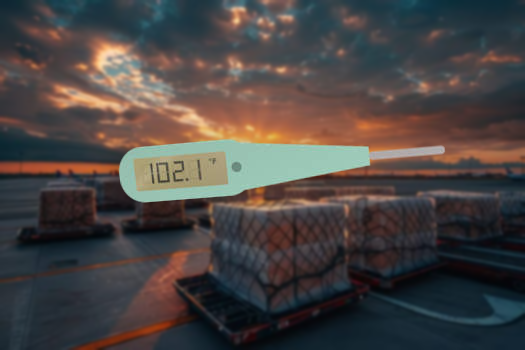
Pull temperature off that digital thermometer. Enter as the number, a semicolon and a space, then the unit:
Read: 102.1; °F
